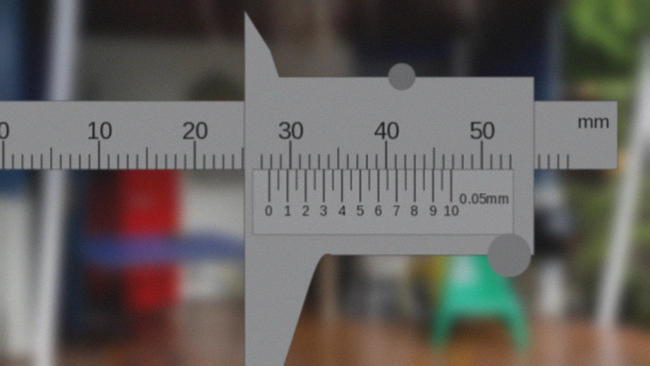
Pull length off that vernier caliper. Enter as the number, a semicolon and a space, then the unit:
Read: 27.8; mm
